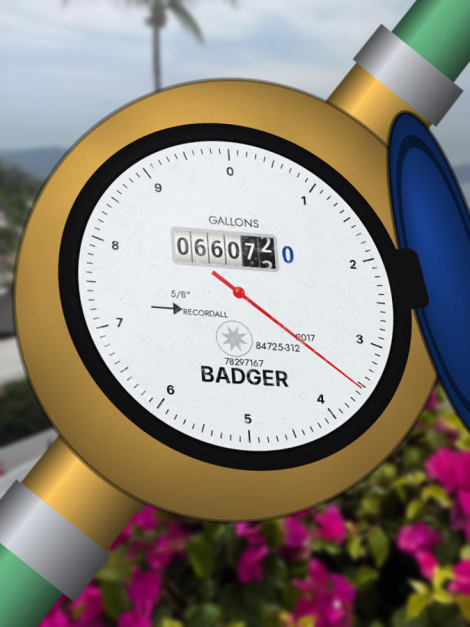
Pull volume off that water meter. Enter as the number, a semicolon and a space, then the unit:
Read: 660723.5; gal
